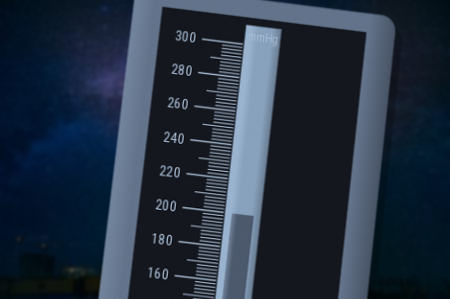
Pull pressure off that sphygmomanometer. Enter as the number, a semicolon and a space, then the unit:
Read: 200; mmHg
